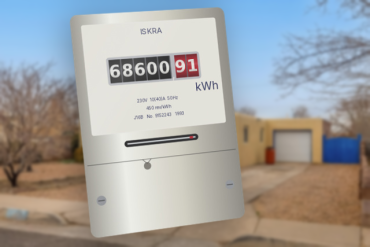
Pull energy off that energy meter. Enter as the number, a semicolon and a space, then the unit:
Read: 68600.91; kWh
